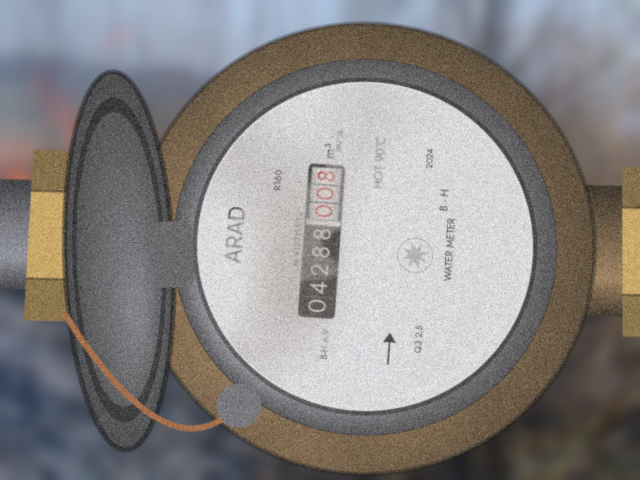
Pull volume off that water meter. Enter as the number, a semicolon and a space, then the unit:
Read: 4288.008; m³
